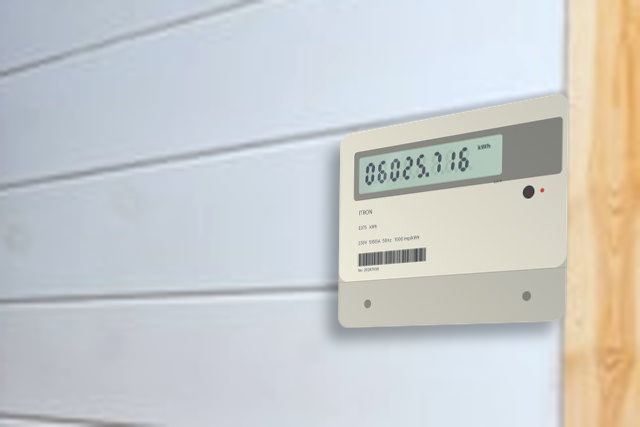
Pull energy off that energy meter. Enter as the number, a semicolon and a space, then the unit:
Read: 6025.716; kWh
